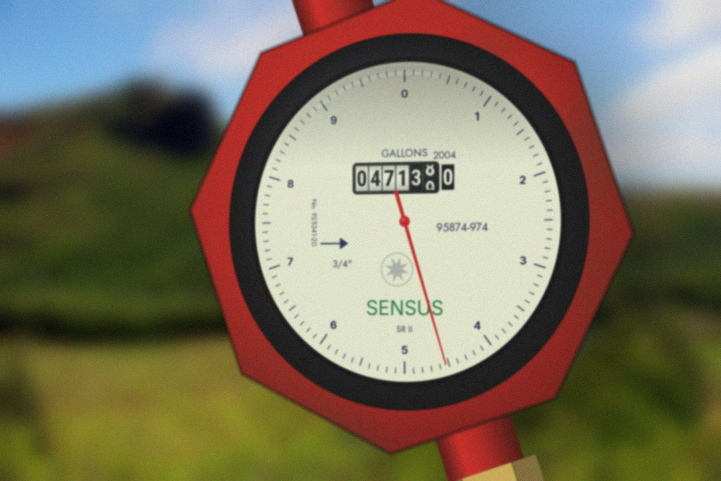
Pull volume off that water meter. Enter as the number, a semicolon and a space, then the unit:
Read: 471384.5; gal
